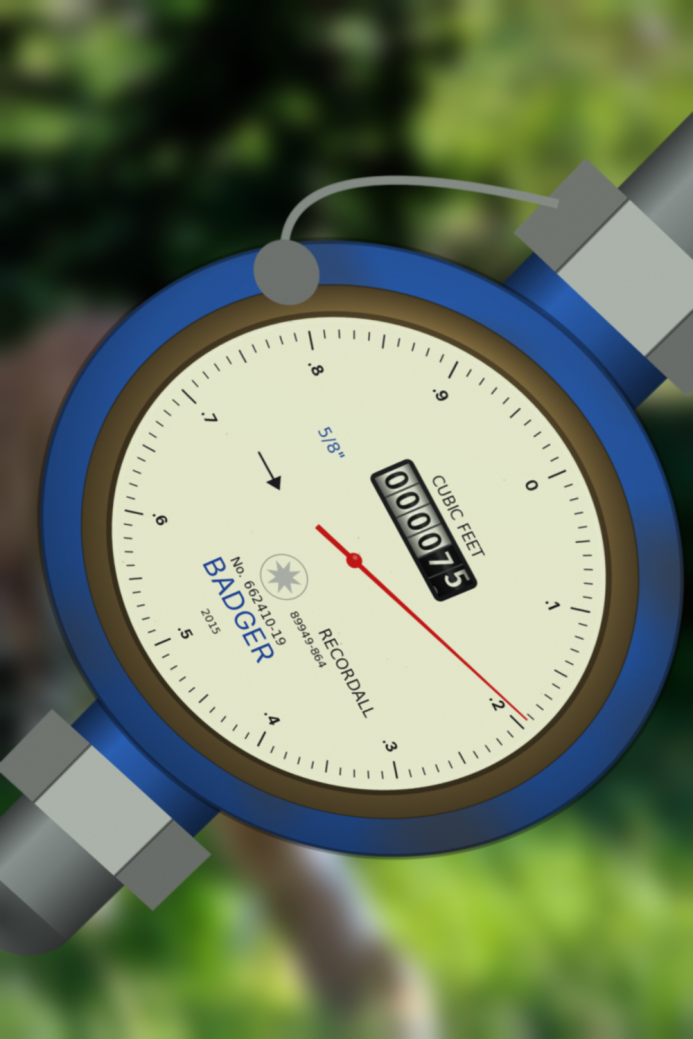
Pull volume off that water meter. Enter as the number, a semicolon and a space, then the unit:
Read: 75.19; ft³
